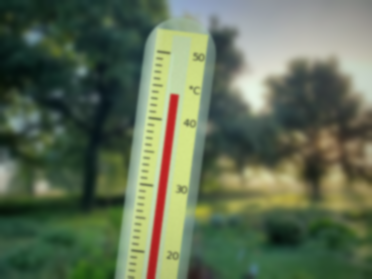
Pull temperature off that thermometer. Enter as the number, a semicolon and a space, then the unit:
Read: 44; °C
